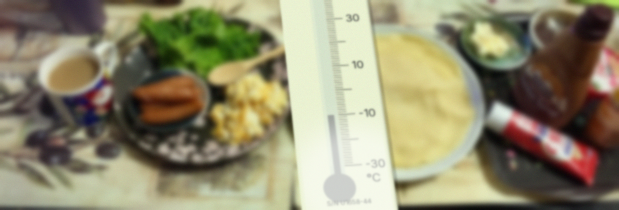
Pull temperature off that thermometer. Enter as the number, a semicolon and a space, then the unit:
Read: -10; °C
